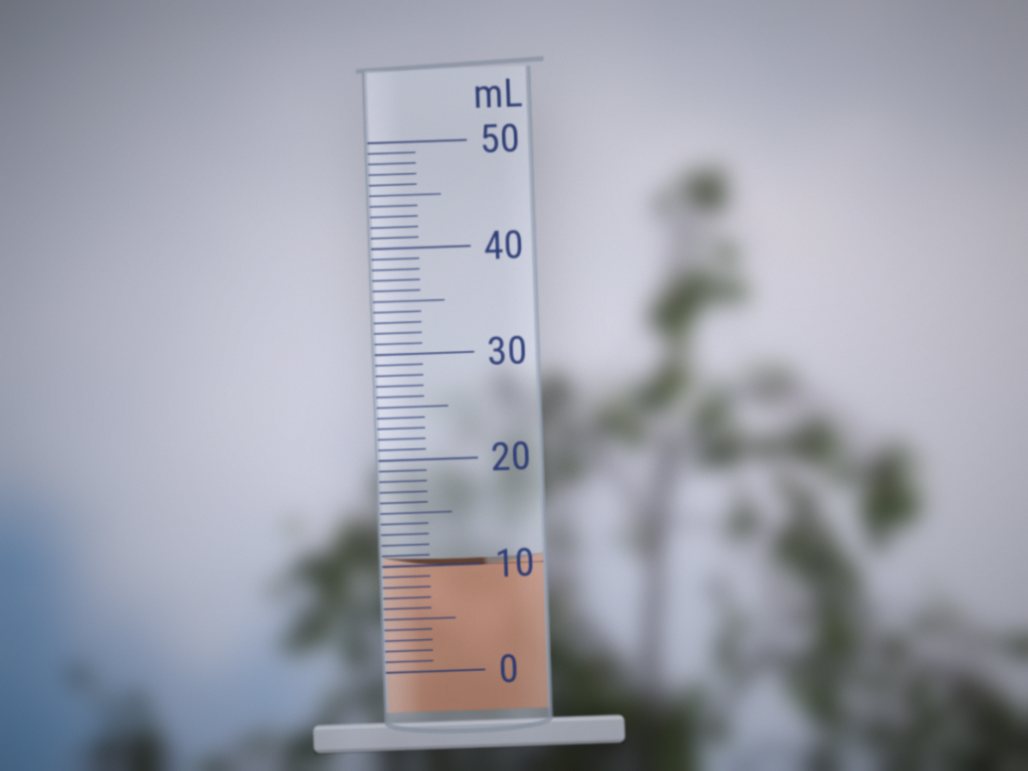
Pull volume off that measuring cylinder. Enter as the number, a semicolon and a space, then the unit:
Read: 10; mL
